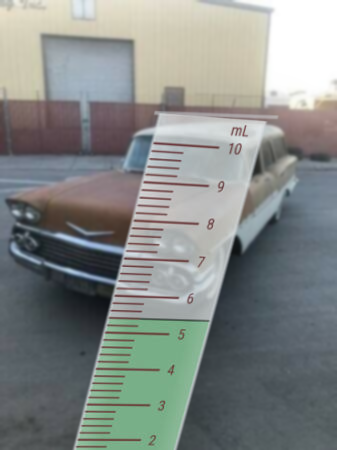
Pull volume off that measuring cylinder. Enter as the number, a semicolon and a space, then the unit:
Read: 5.4; mL
